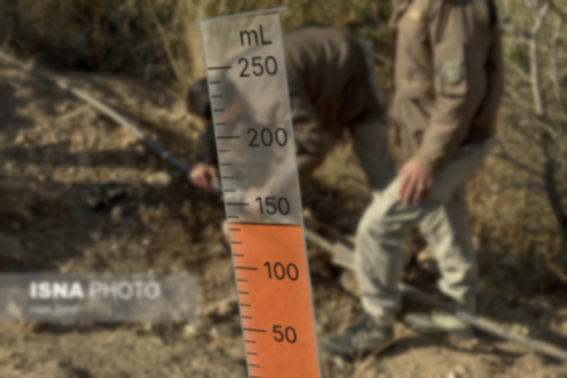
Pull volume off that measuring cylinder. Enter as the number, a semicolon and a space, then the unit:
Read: 135; mL
